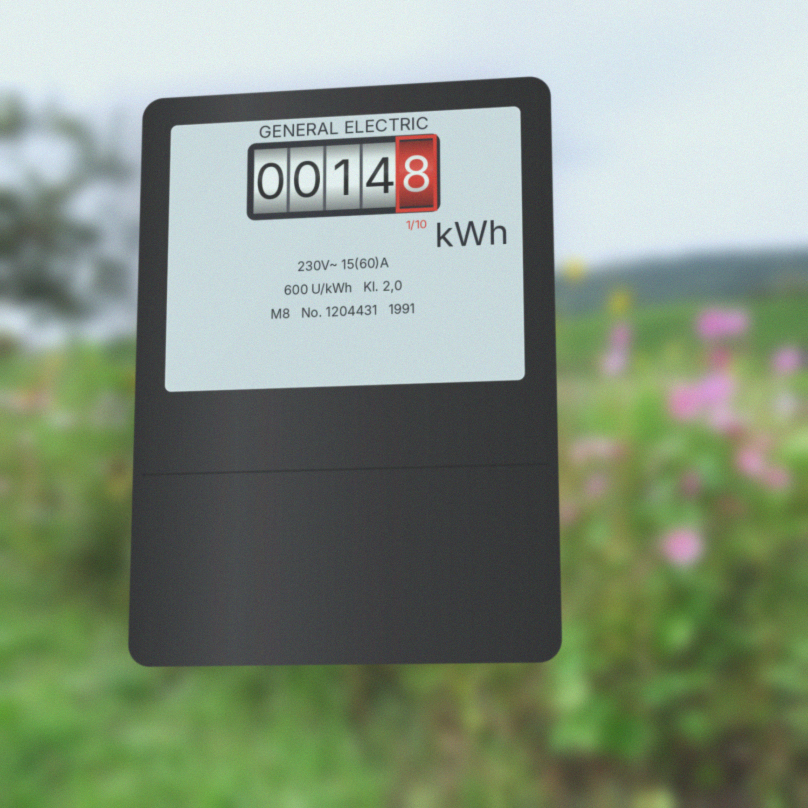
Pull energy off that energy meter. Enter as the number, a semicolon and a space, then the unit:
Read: 14.8; kWh
